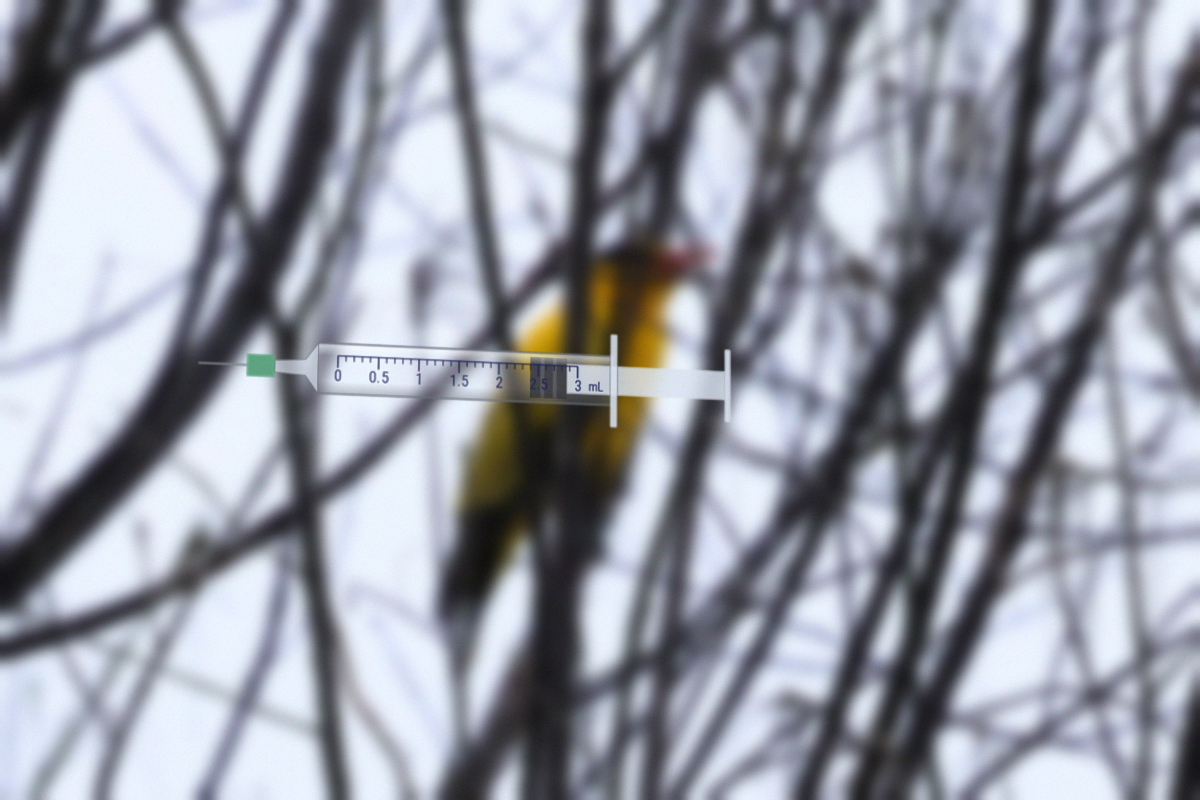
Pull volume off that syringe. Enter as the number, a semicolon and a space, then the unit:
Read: 2.4; mL
